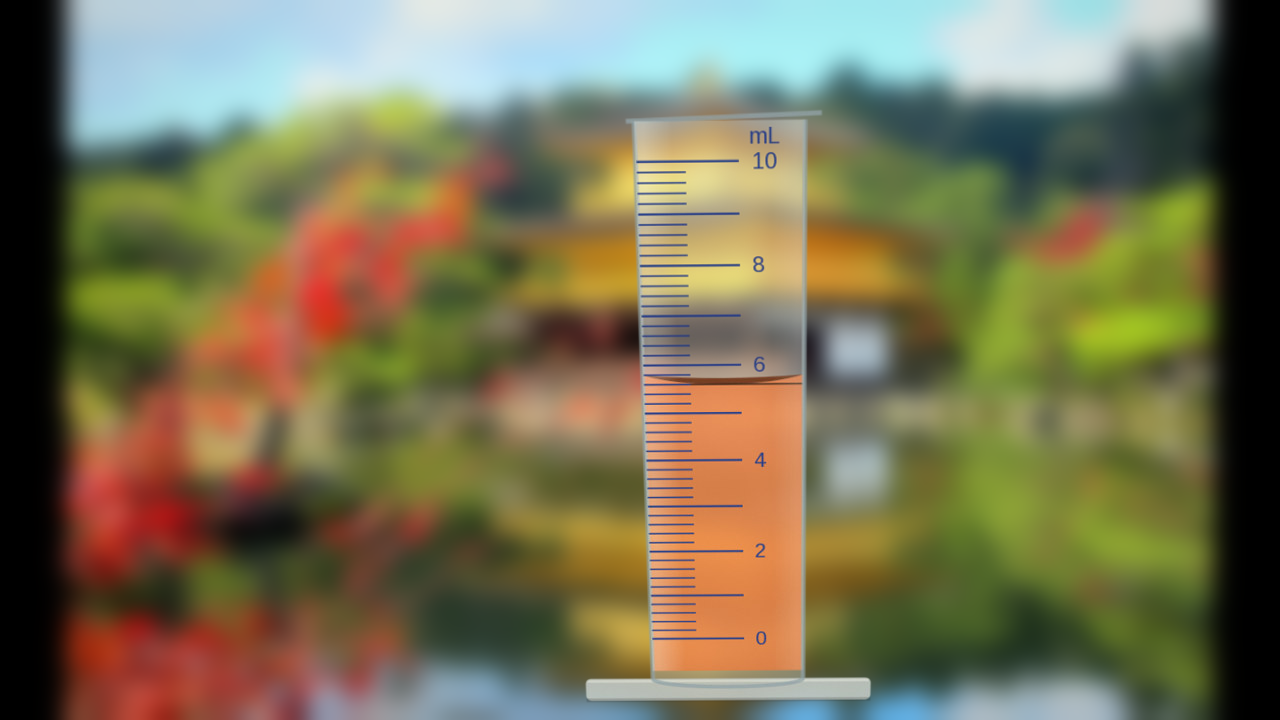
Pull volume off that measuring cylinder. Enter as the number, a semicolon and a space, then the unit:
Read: 5.6; mL
